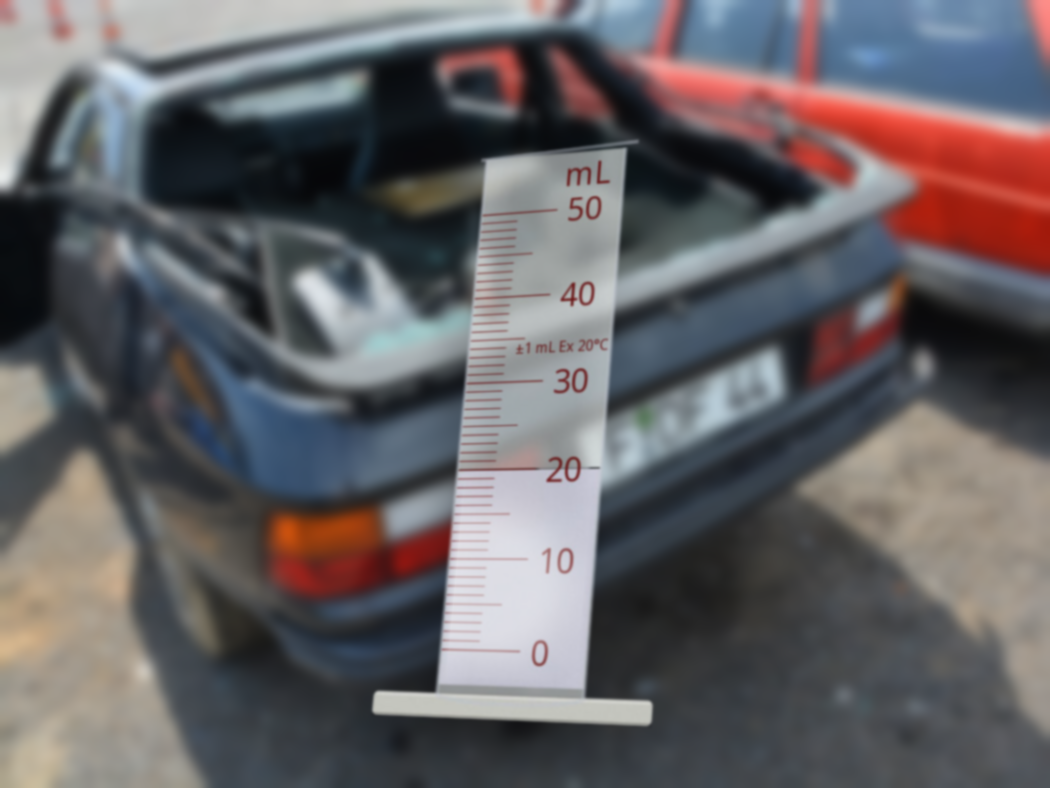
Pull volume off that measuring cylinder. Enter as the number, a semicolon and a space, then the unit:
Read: 20; mL
